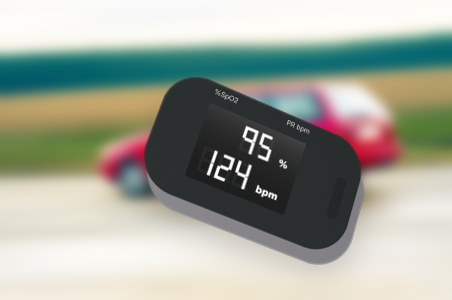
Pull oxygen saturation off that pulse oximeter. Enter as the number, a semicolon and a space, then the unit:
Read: 95; %
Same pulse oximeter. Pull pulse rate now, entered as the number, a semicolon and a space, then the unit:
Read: 124; bpm
